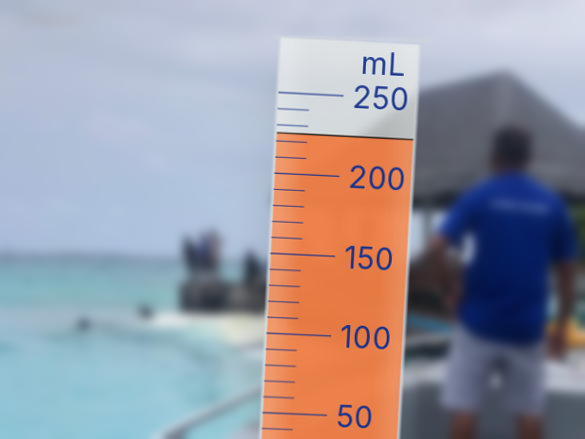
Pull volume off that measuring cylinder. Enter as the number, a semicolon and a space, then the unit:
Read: 225; mL
